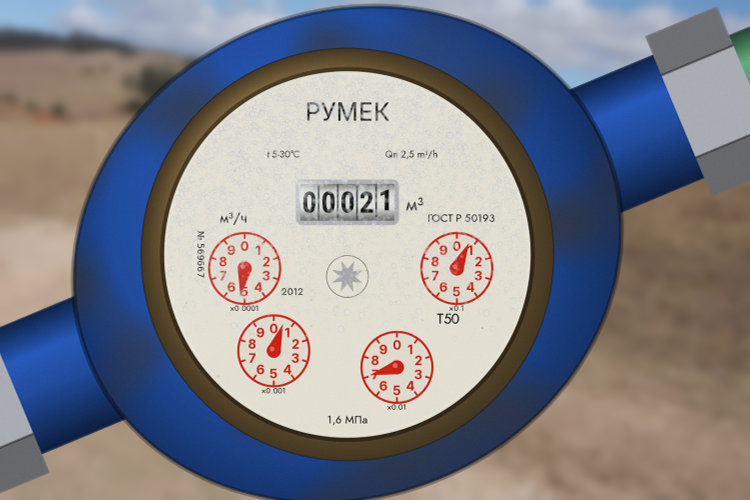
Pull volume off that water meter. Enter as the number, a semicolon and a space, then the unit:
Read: 21.0705; m³
